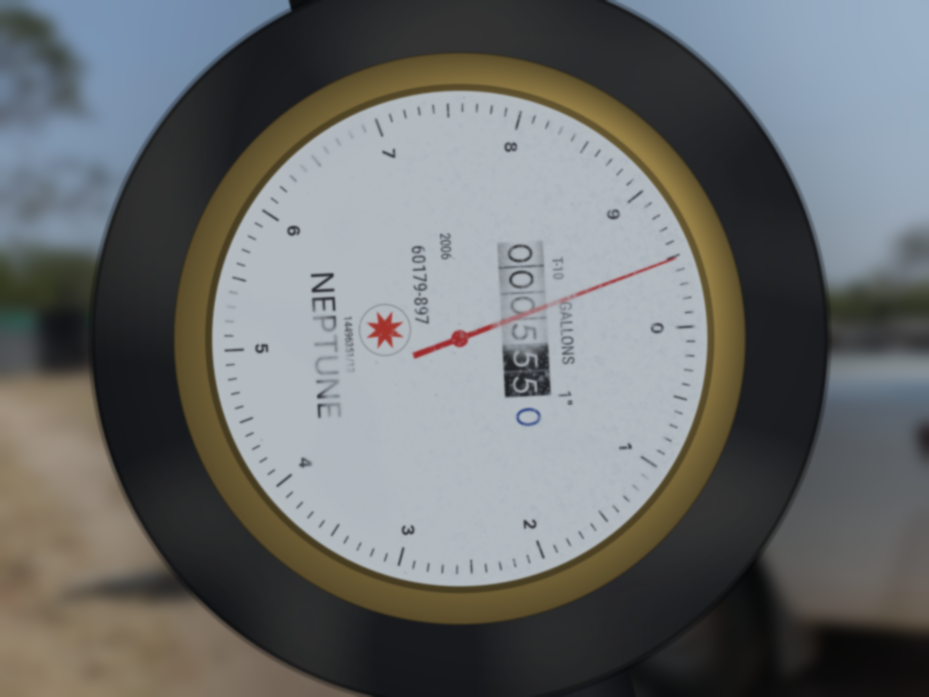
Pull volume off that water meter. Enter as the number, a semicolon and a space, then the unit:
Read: 5549.5; gal
